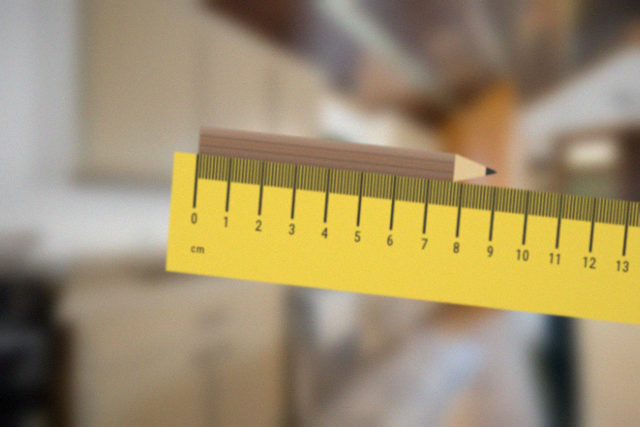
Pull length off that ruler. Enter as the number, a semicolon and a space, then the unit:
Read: 9; cm
